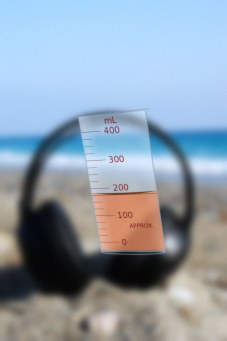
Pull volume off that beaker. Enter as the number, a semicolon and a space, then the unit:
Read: 175; mL
